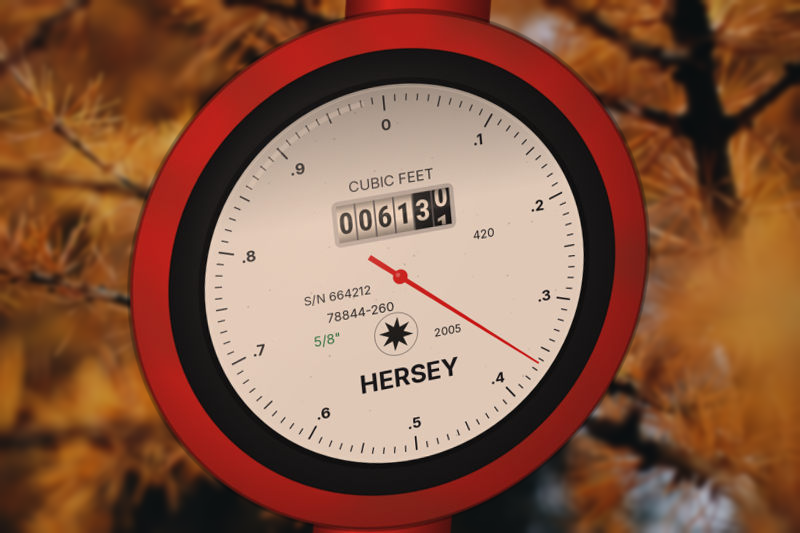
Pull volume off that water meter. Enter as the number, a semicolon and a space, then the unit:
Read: 6130.36; ft³
